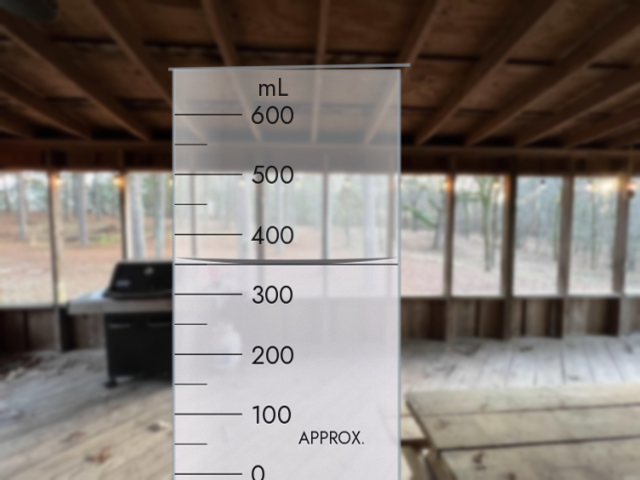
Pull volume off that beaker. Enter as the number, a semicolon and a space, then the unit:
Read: 350; mL
